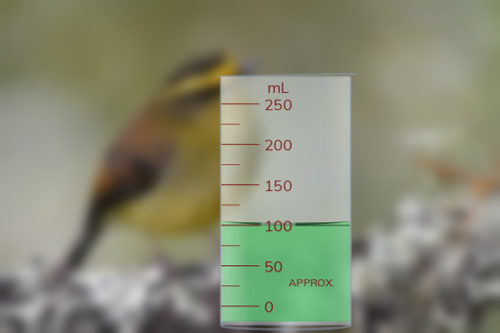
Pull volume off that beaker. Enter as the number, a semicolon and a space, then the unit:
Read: 100; mL
